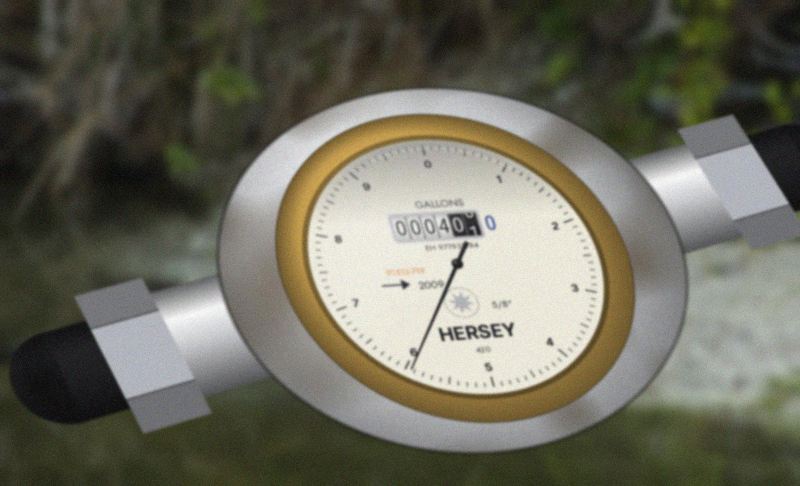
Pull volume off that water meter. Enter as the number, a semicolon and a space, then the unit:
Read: 4005.9; gal
